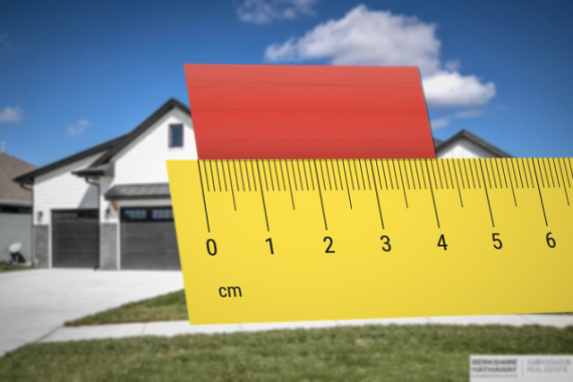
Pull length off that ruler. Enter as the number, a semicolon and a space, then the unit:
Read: 4.2; cm
